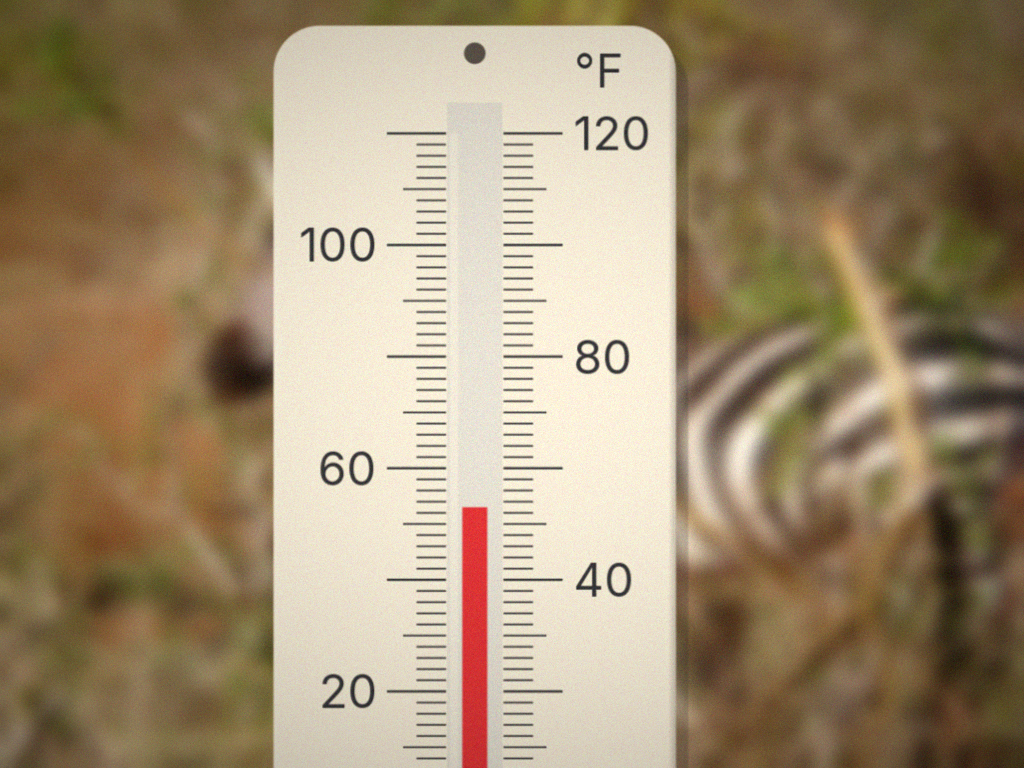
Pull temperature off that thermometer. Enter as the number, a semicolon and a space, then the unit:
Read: 53; °F
